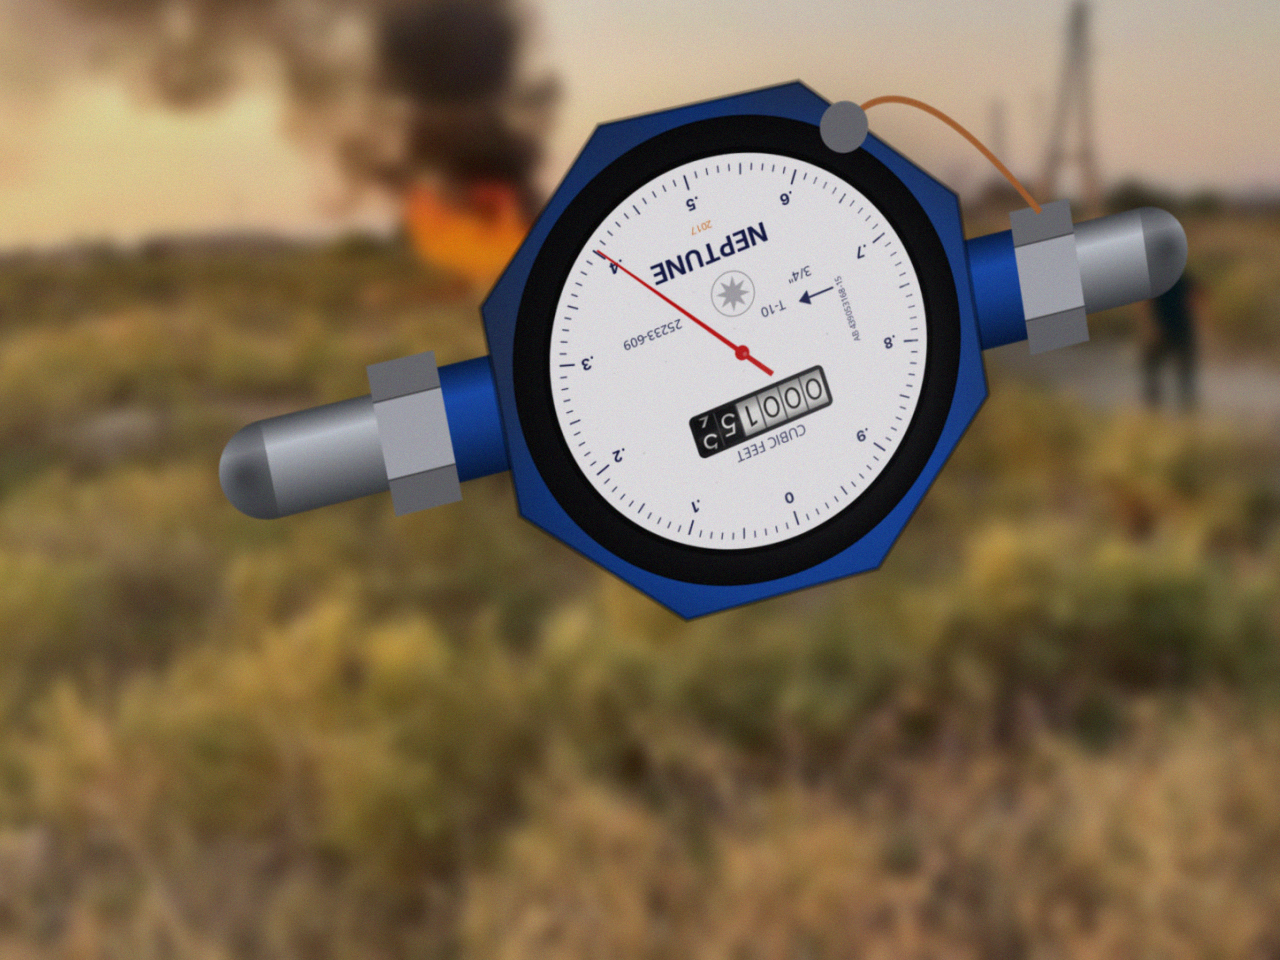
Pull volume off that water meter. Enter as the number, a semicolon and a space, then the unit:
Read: 155.40; ft³
